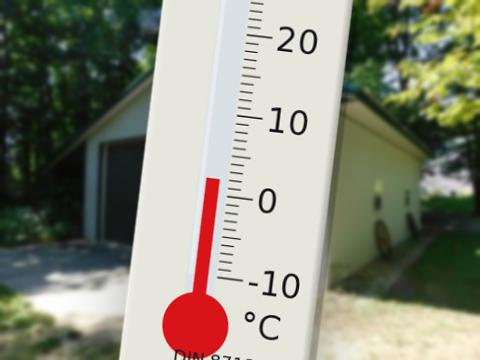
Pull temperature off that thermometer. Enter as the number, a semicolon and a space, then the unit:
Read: 2; °C
